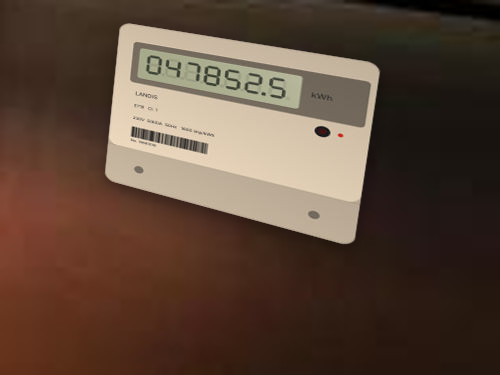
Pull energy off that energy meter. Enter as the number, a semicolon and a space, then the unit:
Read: 47852.5; kWh
